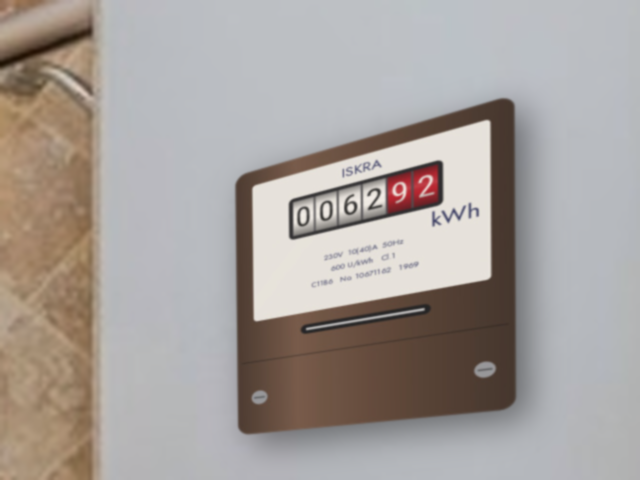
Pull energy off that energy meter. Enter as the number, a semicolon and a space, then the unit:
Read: 62.92; kWh
